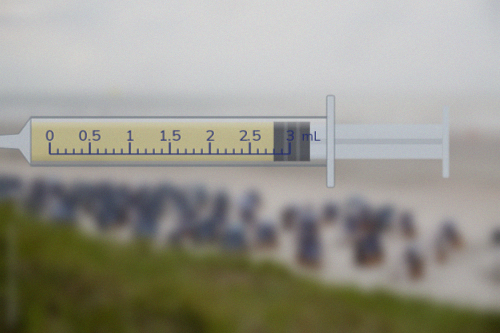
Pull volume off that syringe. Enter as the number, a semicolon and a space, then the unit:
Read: 2.8; mL
